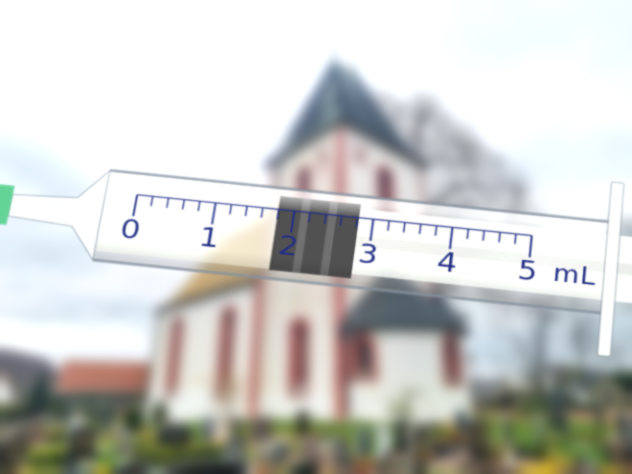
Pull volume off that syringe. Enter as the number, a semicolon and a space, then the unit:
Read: 1.8; mL
